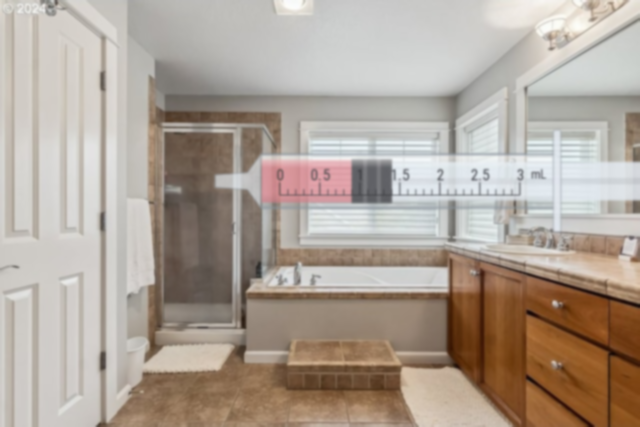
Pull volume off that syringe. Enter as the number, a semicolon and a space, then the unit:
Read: 0.9; mL
